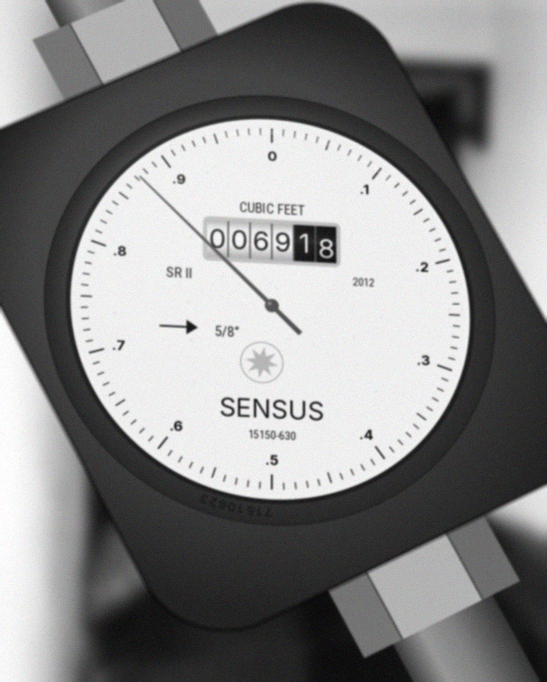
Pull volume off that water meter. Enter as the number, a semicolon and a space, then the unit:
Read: 6917.87; ft³
